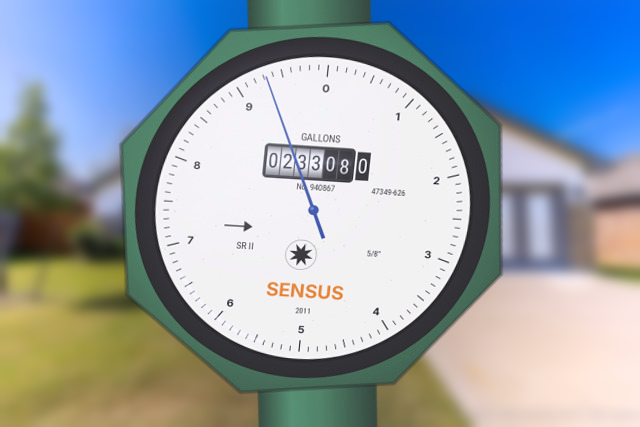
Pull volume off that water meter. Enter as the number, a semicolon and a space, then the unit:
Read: 233079.3; gal
